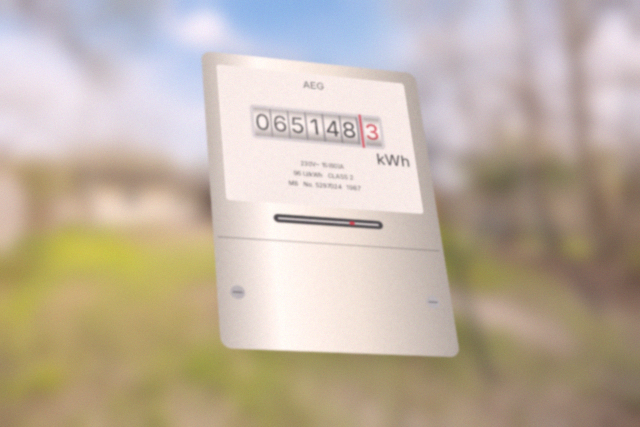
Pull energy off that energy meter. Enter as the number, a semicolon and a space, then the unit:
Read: 65148.3; kWh
